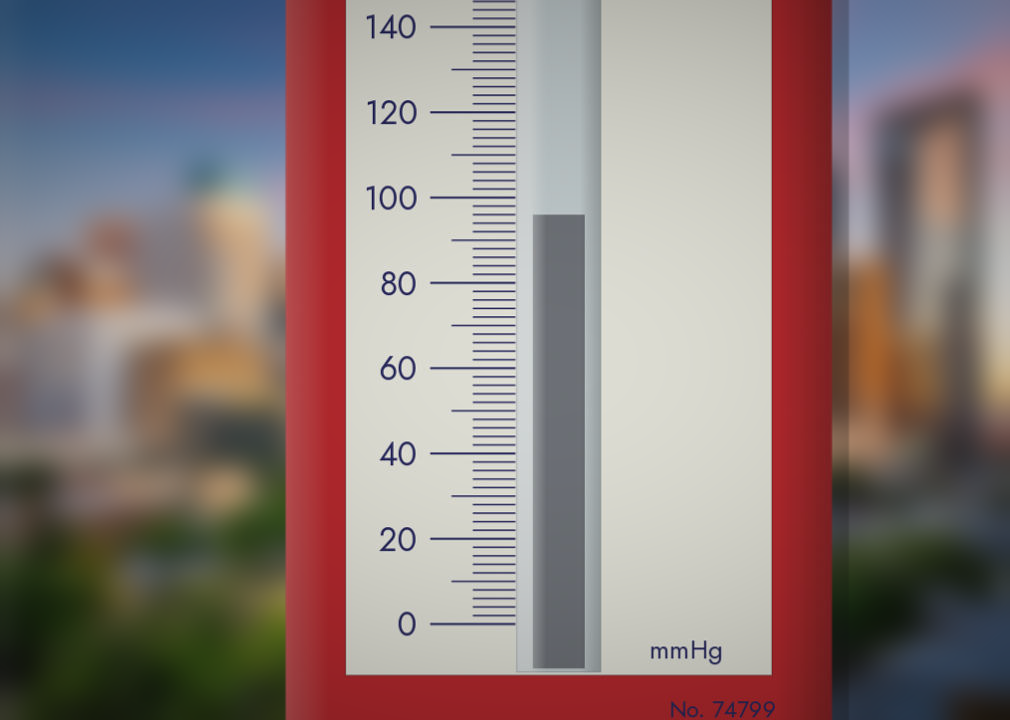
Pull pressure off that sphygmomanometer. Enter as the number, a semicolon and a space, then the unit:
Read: 96; mmHg
